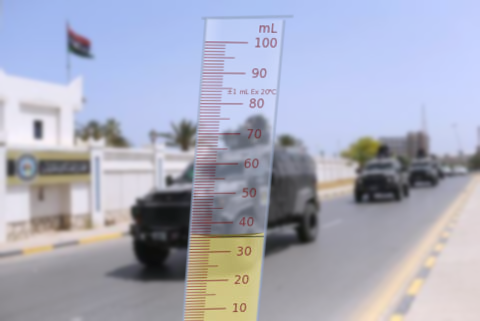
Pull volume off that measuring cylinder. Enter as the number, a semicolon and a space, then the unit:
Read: 35; mL
